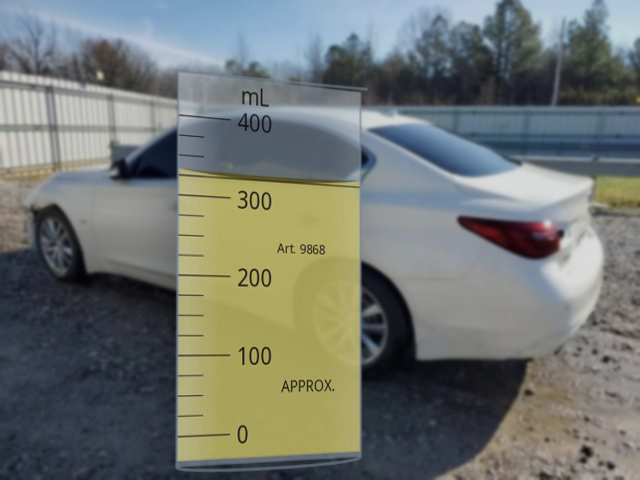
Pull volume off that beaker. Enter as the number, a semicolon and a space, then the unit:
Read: 325; mL
